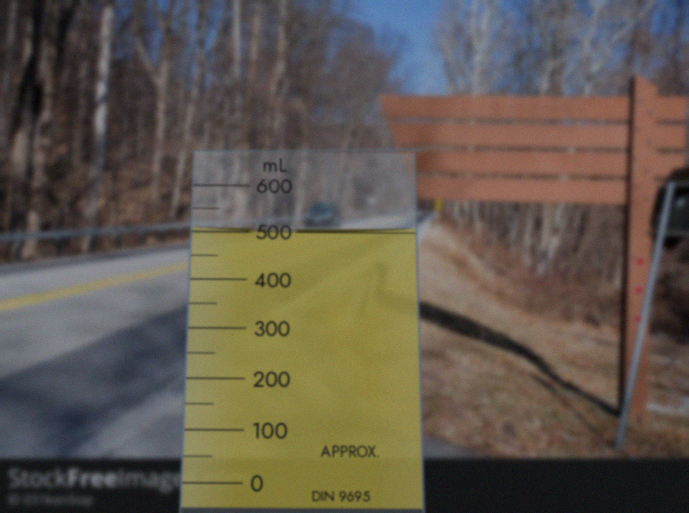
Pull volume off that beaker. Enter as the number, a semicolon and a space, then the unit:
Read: 500; mL
